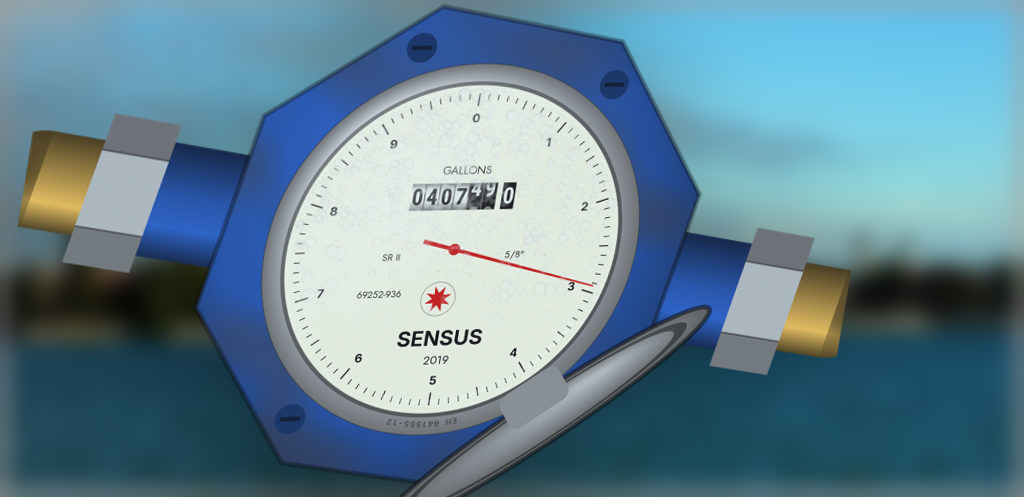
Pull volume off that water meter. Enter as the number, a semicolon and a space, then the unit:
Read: 407492.9; gal
